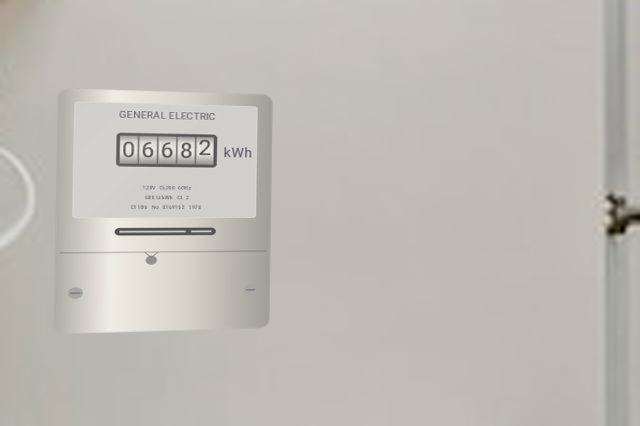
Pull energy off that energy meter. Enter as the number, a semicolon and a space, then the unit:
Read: 6682; kWh
